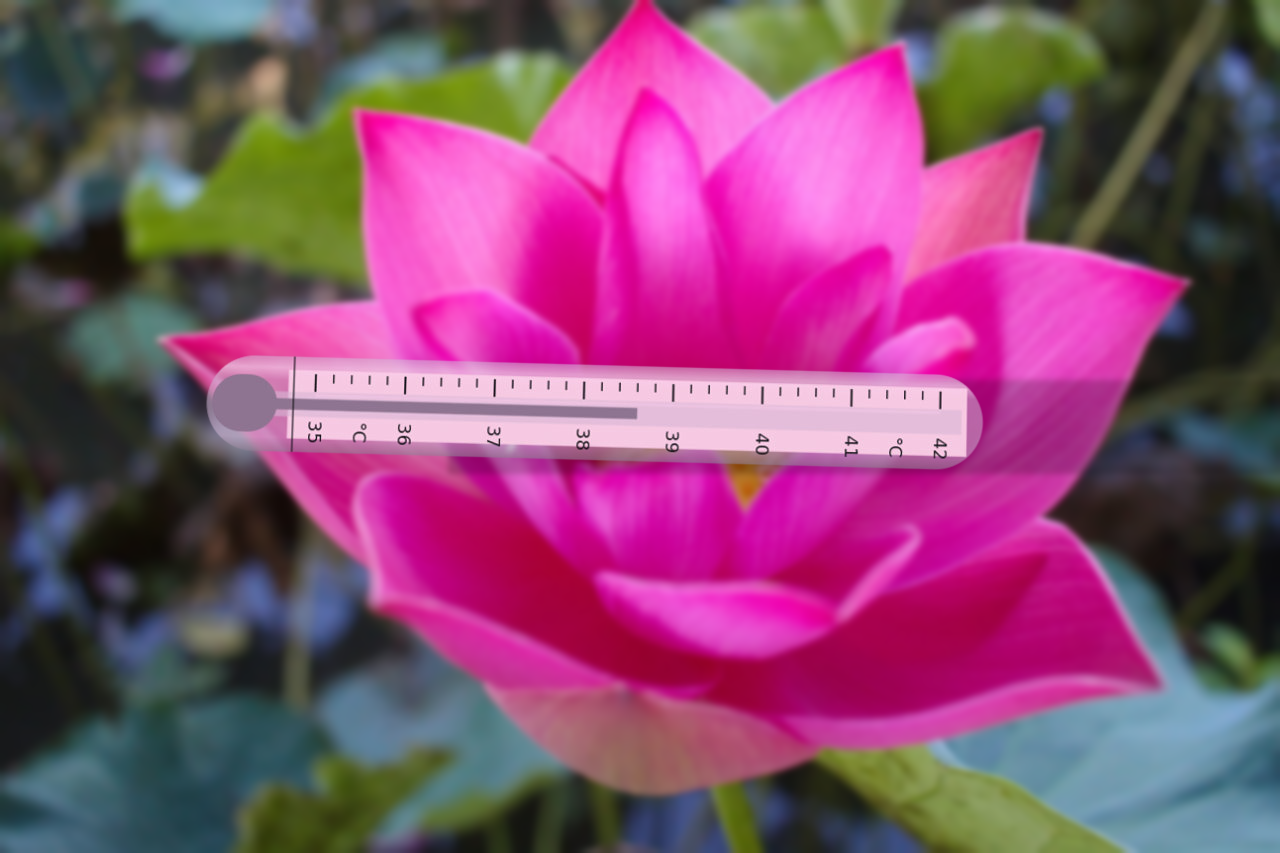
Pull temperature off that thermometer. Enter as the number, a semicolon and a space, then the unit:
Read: 38.6; °C
